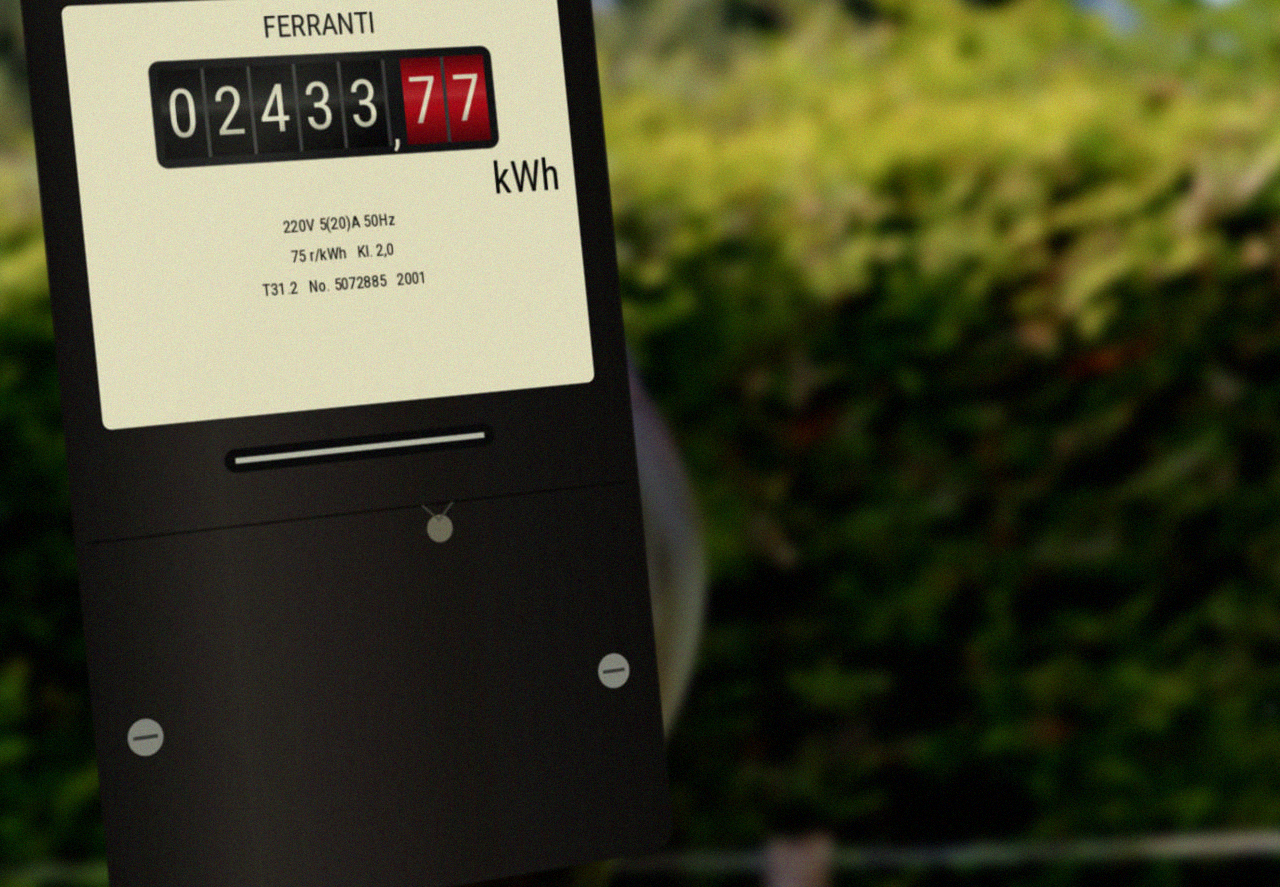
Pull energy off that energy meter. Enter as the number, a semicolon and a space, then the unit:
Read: 2433.77; kWh
